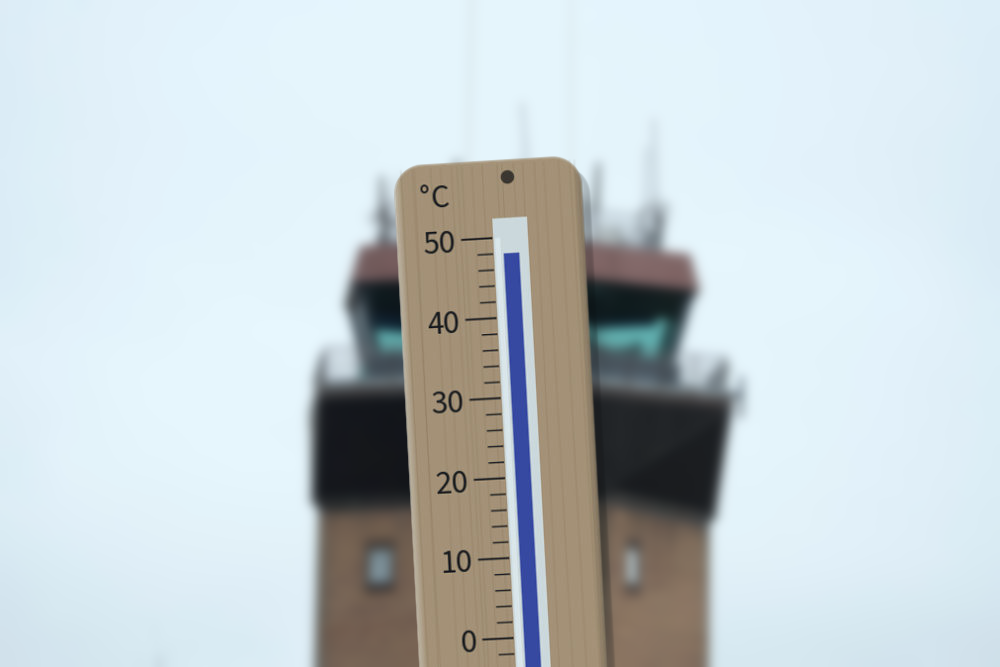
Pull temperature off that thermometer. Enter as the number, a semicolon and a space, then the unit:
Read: 48; °C
